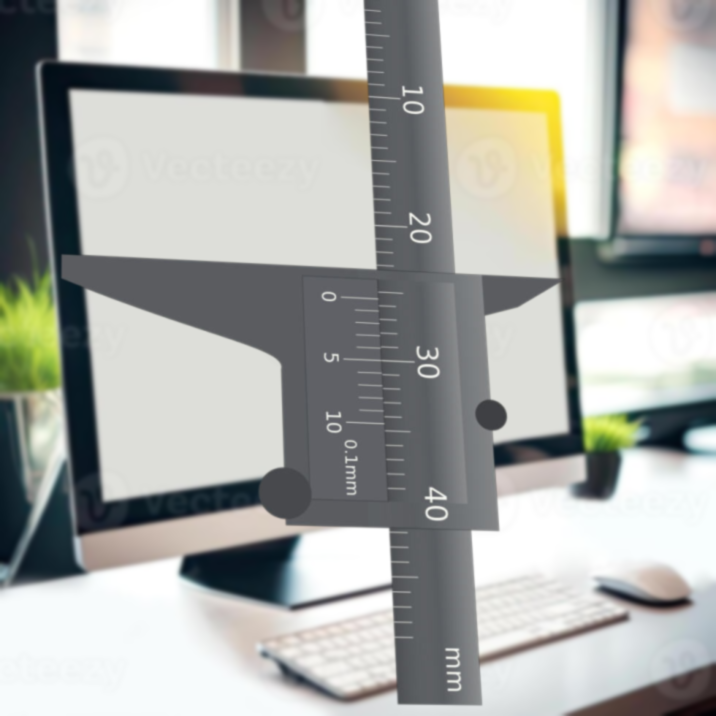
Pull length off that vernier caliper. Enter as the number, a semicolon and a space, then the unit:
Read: 25.5; mm
